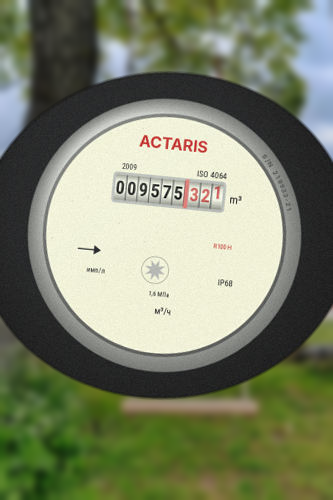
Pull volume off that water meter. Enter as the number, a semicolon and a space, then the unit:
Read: 9575.321; m³
